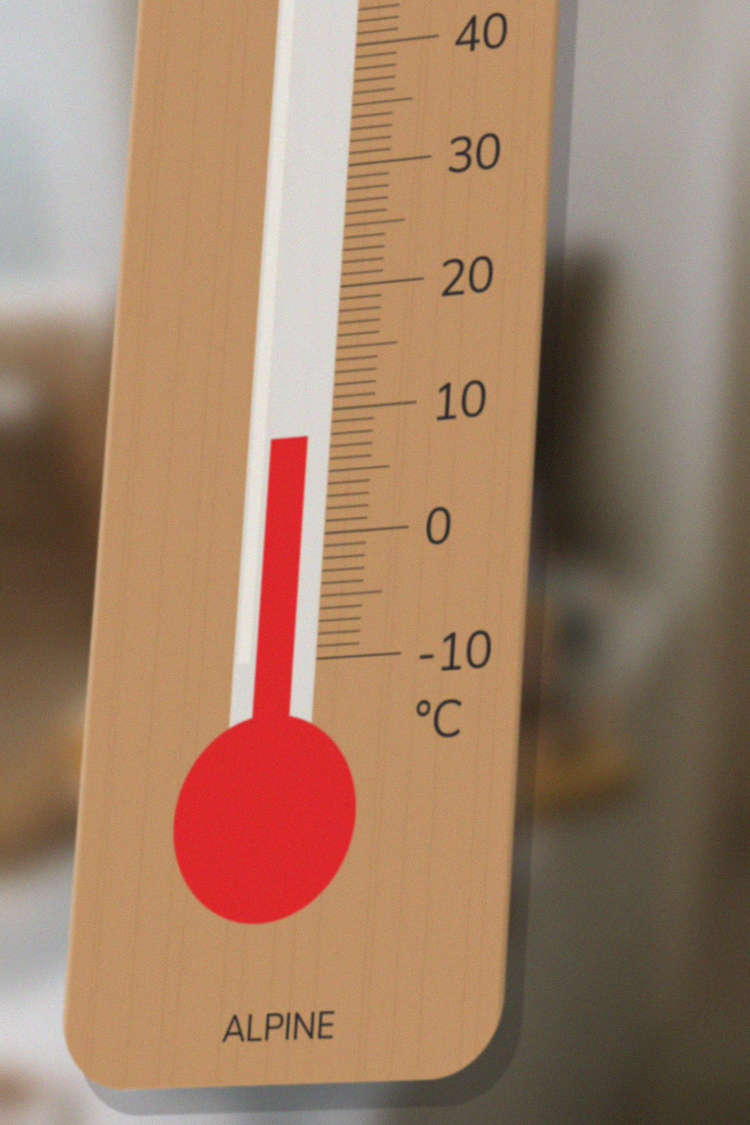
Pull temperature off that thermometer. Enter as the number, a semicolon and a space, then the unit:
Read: 8; °C
